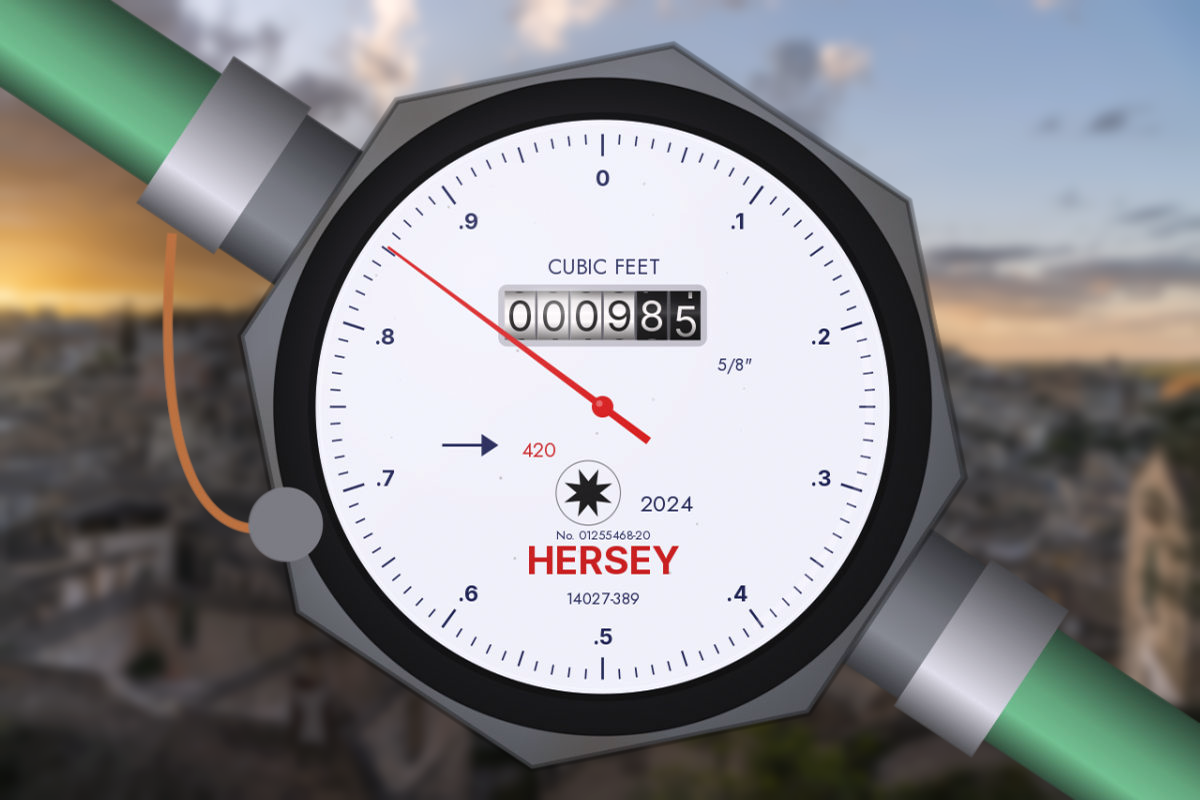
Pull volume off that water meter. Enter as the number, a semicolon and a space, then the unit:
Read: 984.85; ft³
